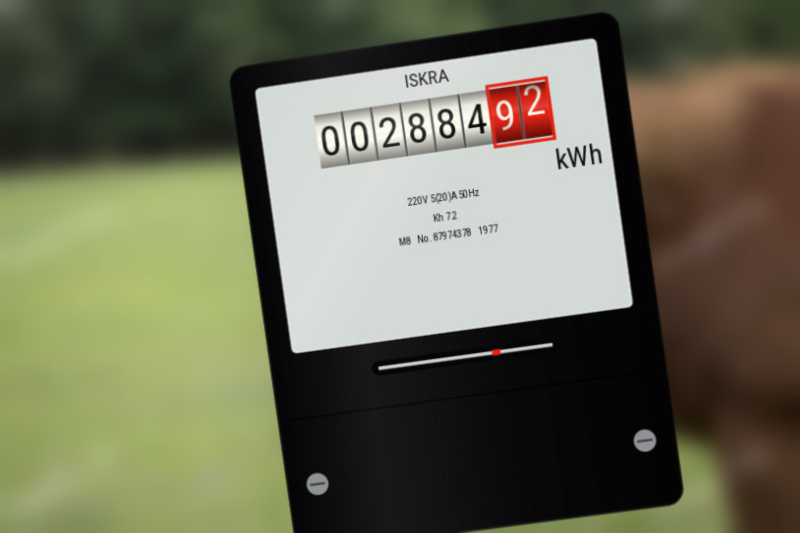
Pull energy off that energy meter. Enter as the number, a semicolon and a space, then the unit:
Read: 2884.92; kWh
